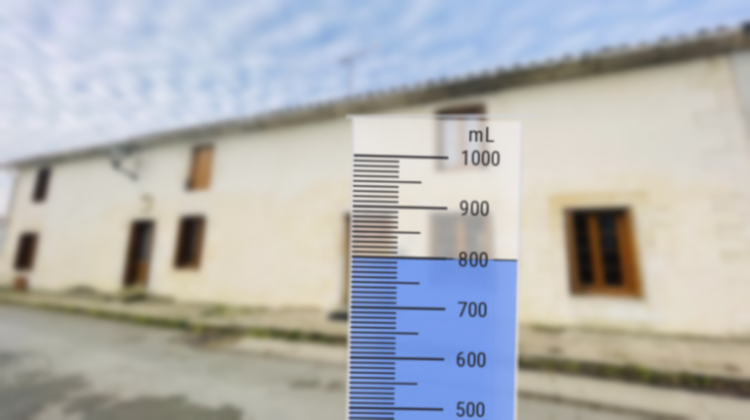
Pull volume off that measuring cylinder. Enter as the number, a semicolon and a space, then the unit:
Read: 800; mL
